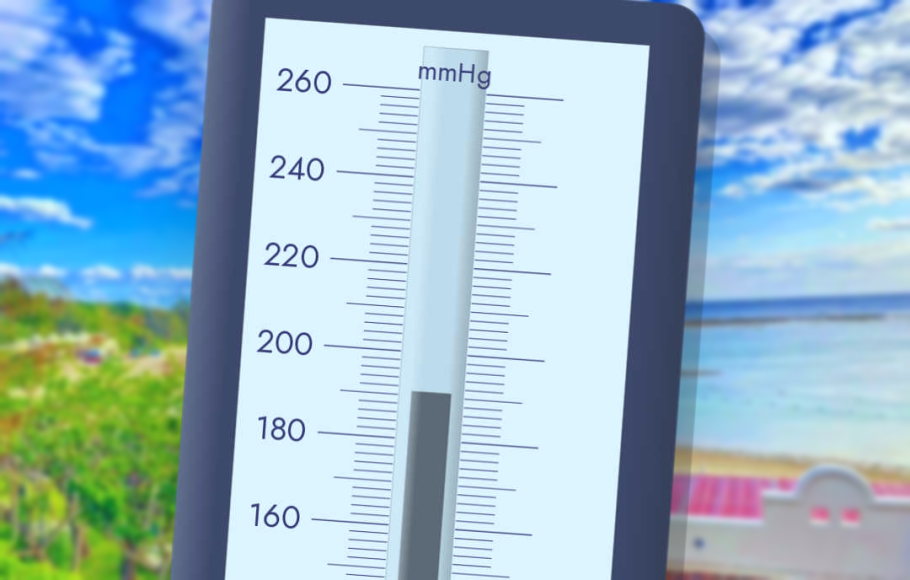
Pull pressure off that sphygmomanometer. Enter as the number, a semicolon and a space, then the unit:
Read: 191; mmHg
